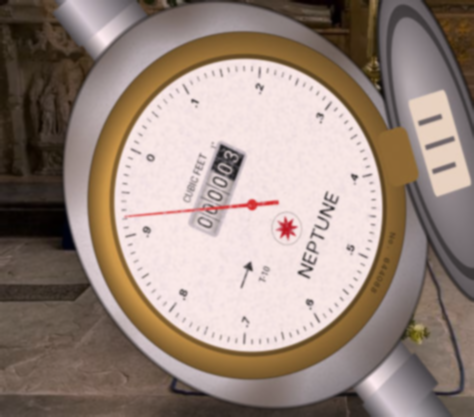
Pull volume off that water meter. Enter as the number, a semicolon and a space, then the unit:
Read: 2.92; ft³
